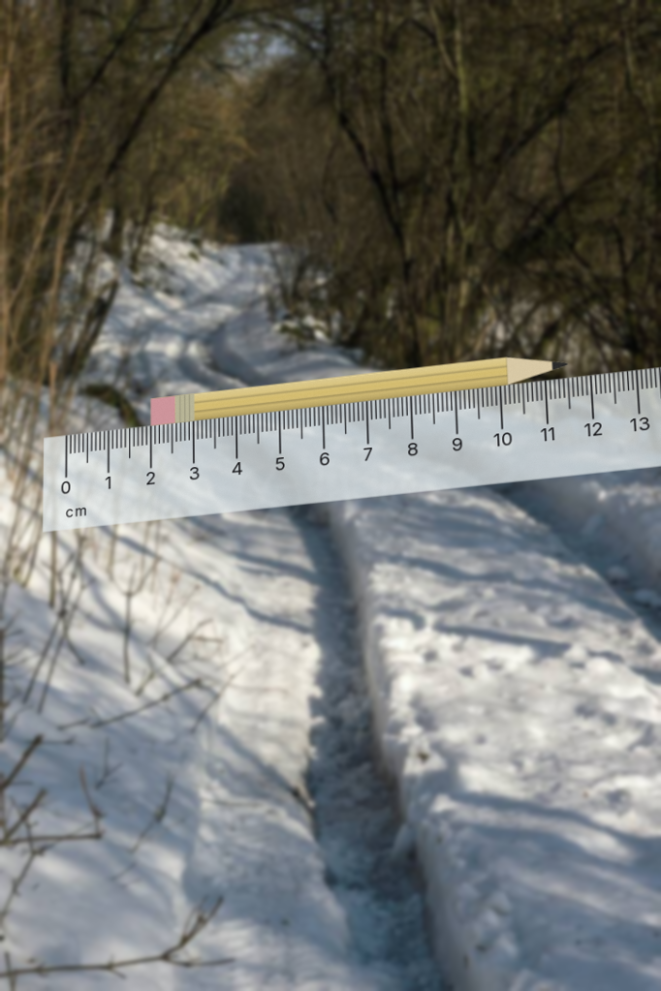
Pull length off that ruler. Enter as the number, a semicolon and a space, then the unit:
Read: 9.5; cm
